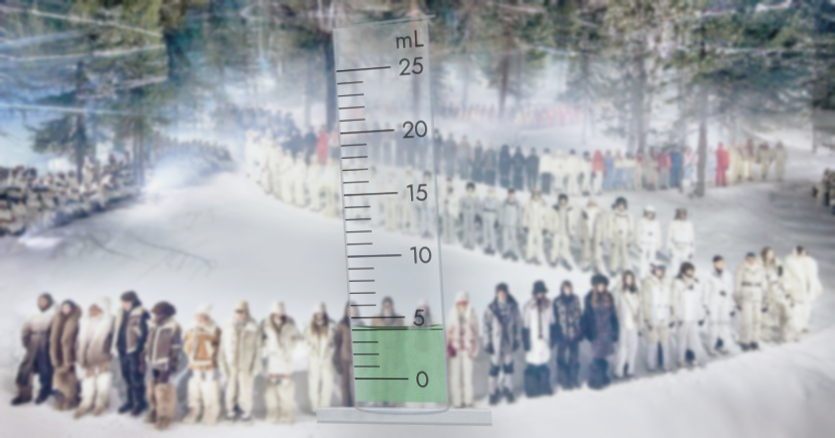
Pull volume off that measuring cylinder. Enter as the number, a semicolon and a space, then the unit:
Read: 4; mL
